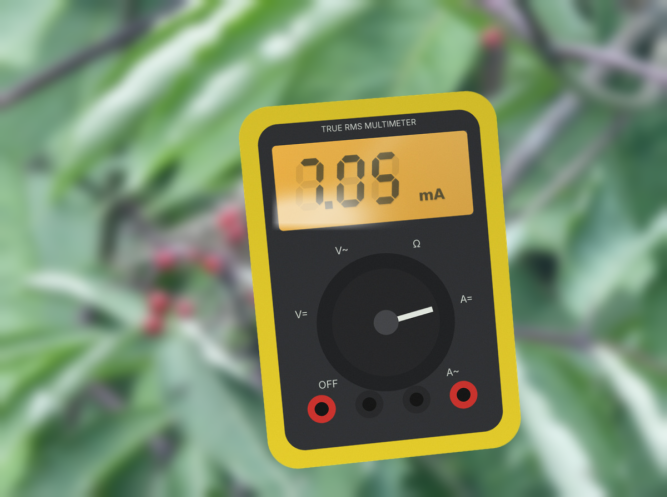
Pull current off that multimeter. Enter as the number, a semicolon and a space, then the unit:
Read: 7.05; mA
